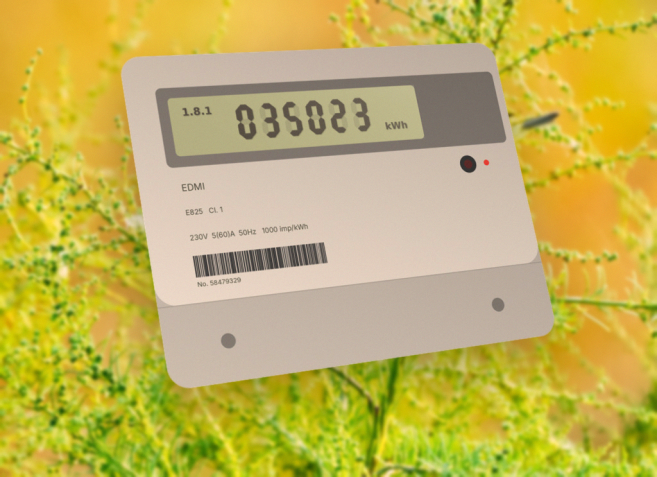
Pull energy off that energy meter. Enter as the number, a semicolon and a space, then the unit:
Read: 35023; kWh
